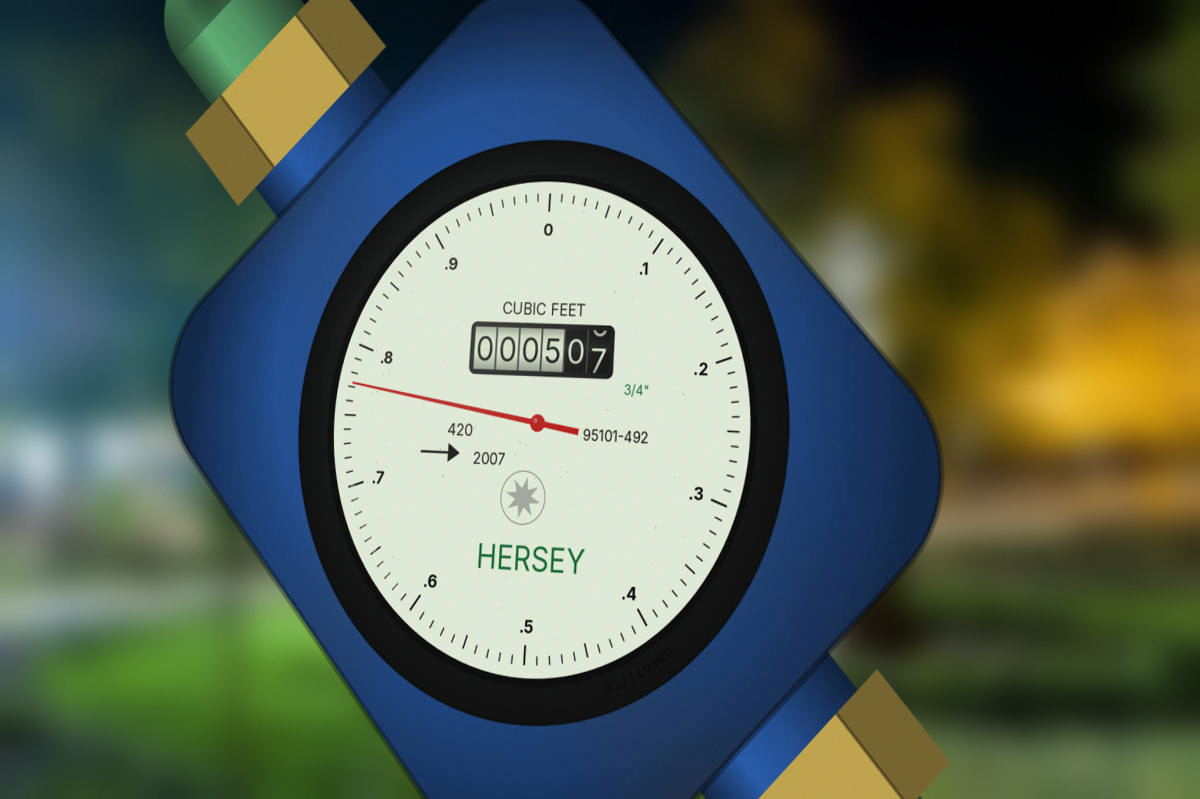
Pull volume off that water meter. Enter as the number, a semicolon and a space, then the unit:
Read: 506.77; ft³
